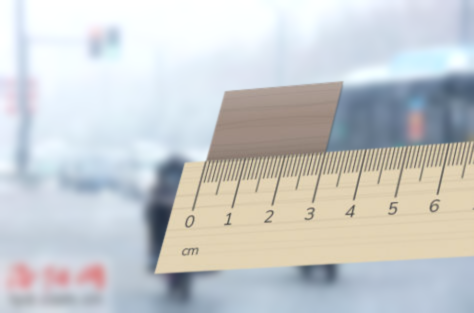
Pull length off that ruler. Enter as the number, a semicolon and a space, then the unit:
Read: 3; cm
